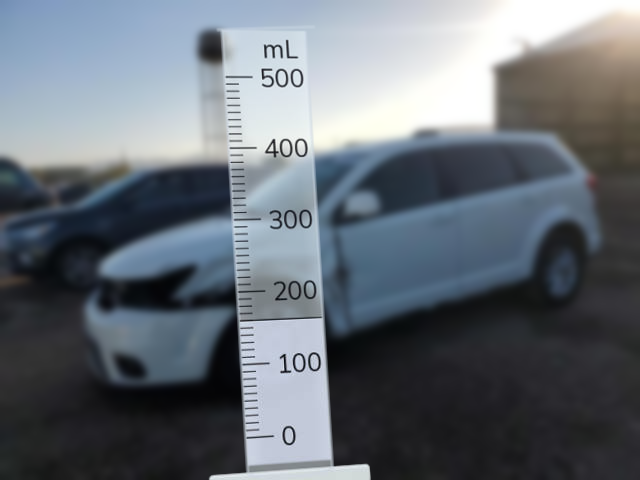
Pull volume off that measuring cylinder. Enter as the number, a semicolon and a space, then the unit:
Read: 160; mL
